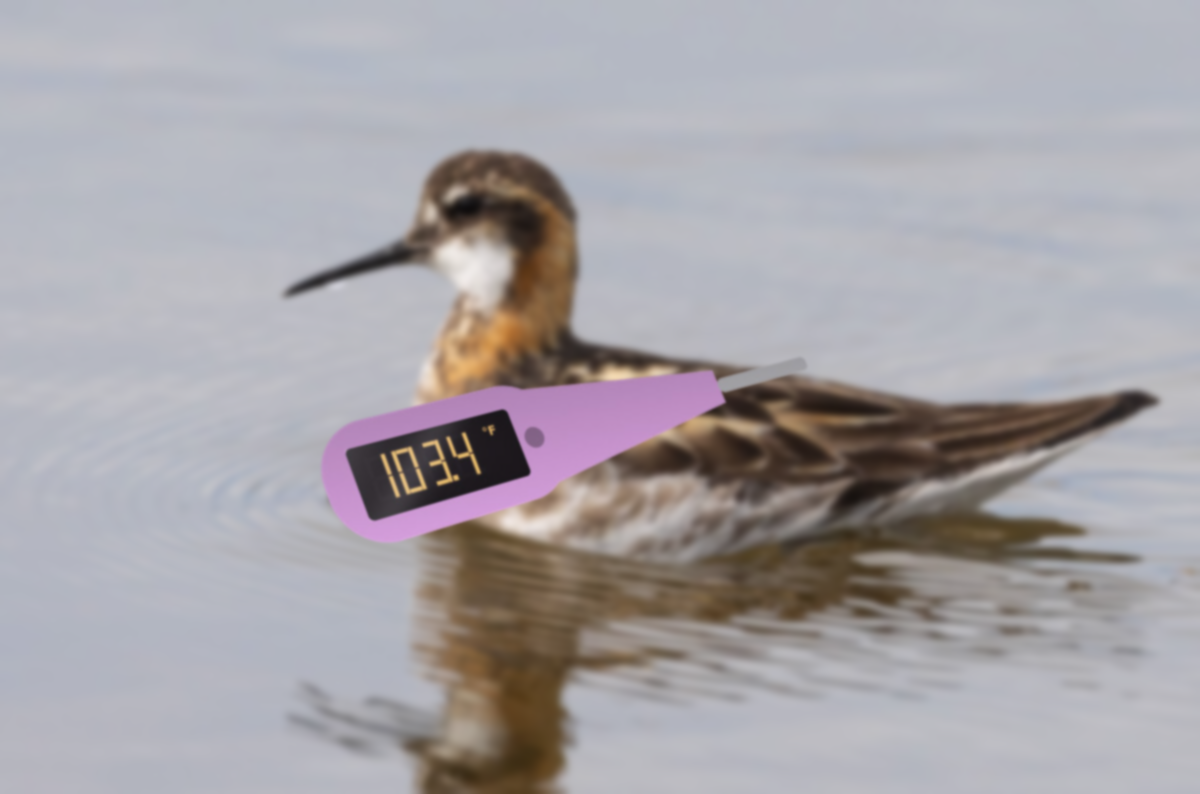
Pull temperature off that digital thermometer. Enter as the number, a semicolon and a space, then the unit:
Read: 103.4; °F
